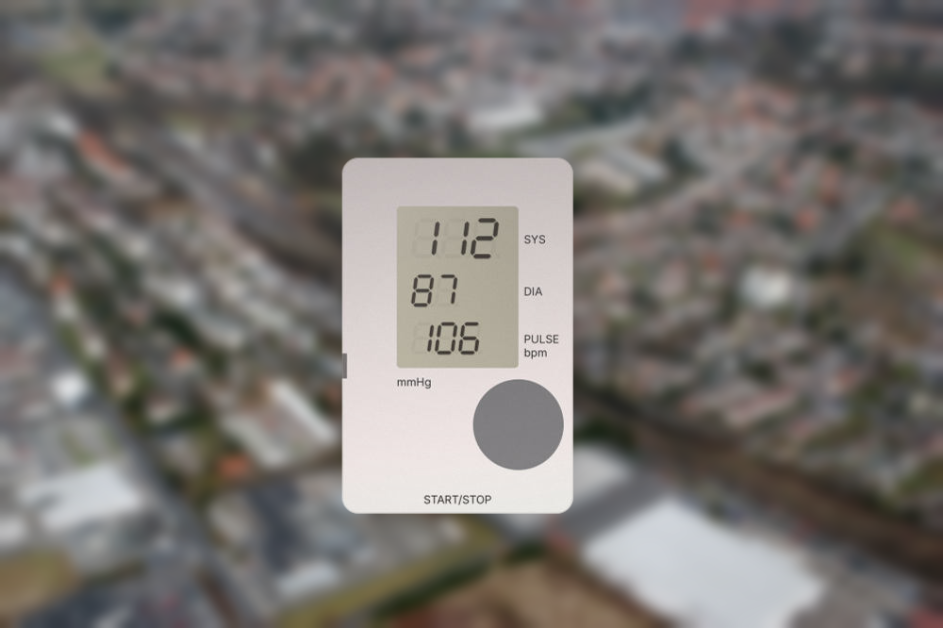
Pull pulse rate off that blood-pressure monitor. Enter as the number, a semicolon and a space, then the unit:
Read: 106; bpm
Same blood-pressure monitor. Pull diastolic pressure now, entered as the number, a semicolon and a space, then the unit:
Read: 87; mmHg
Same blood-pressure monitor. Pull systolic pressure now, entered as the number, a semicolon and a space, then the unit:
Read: 112; mmHg
